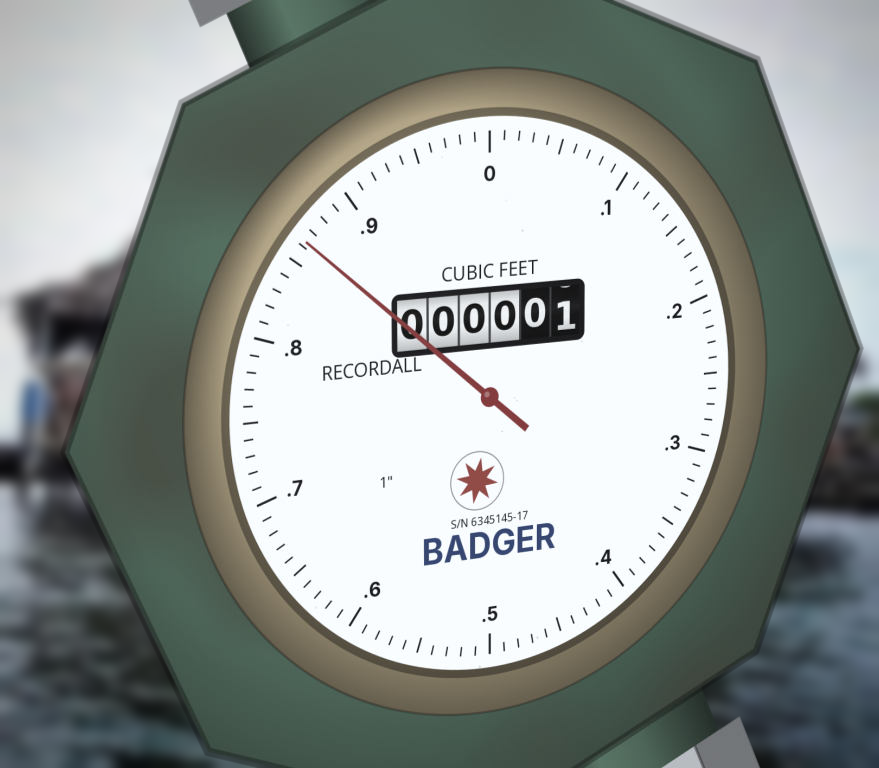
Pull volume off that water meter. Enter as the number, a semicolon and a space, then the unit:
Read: 0.86; ft³
